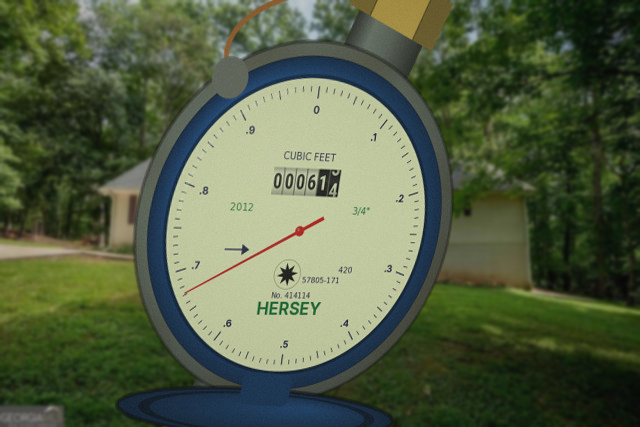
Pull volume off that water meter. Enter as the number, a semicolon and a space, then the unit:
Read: 613.67; ft³
